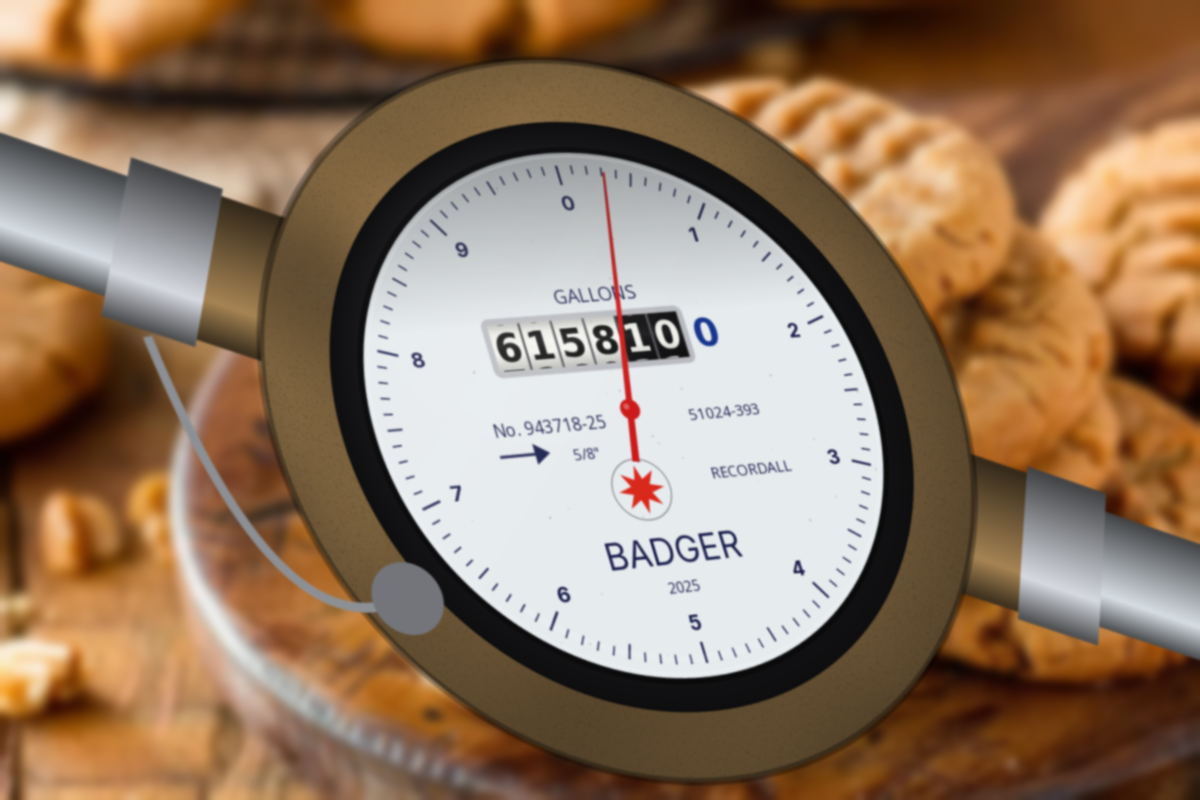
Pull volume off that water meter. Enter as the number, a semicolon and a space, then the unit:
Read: 6158100.3; gal
